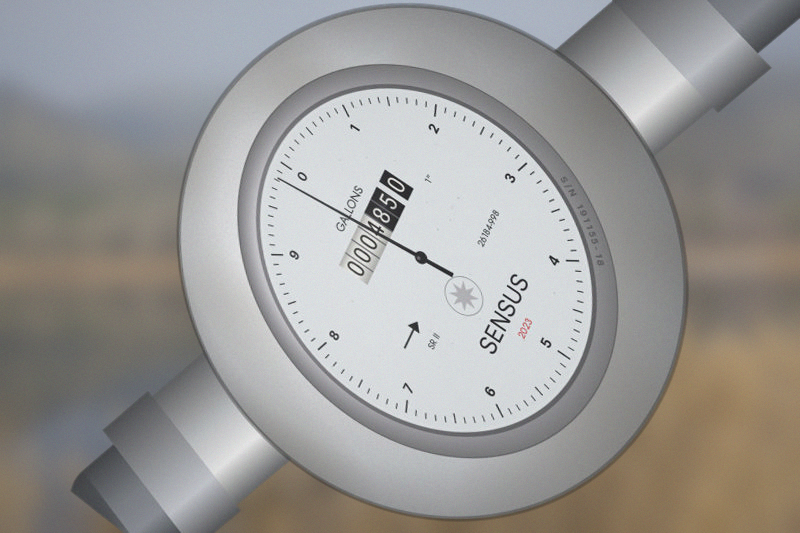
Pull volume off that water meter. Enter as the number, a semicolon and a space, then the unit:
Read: 4849.8; gal
